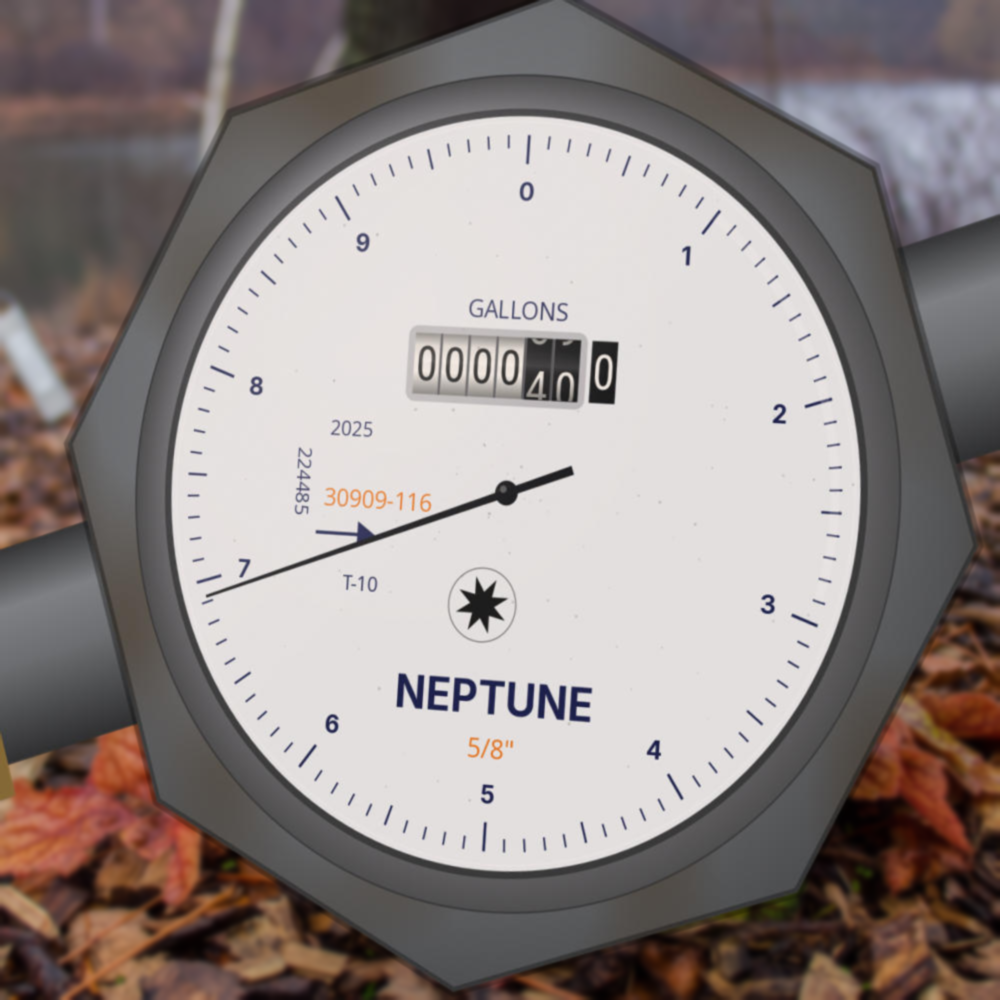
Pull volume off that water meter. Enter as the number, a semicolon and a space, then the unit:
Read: 396.9; gal
